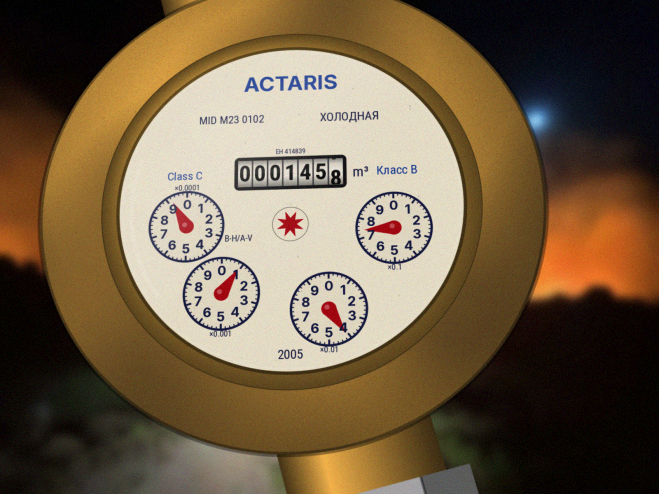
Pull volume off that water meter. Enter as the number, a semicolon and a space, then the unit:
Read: 1457.7409; m³
